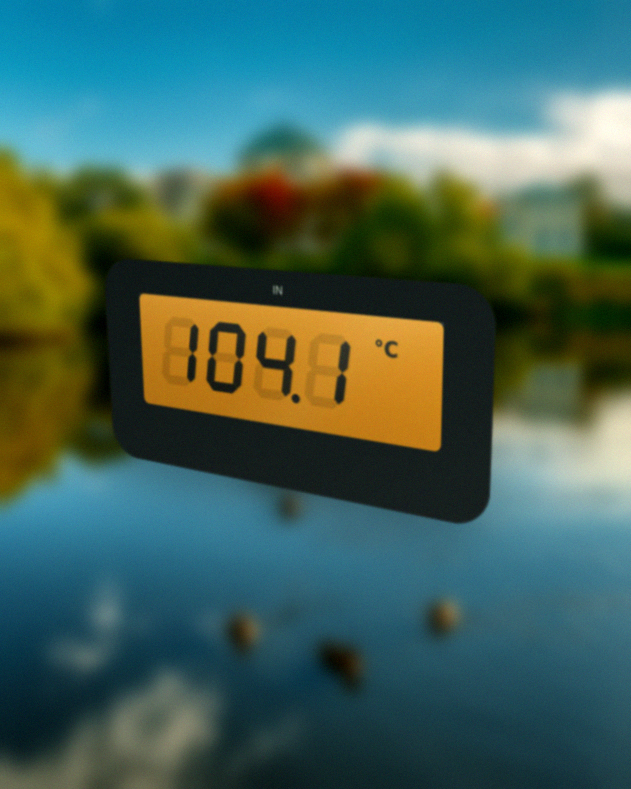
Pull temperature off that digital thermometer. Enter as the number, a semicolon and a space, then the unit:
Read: 104.1; °C
